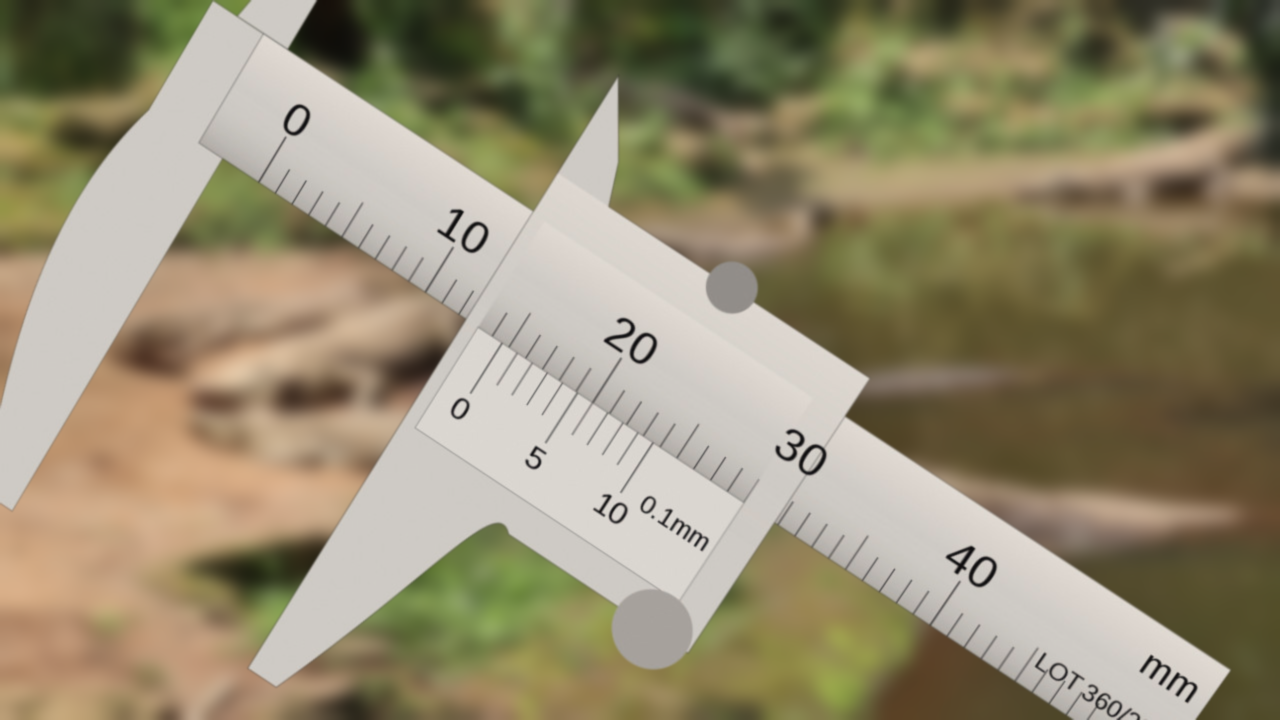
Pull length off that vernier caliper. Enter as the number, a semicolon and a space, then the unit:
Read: 14.6; mm
